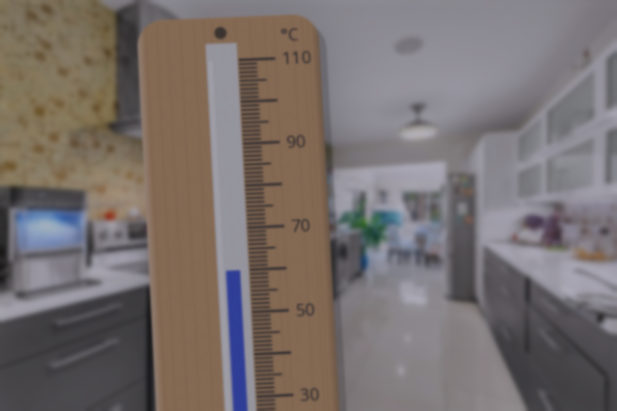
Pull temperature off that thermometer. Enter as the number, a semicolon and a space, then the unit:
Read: 60; °C
